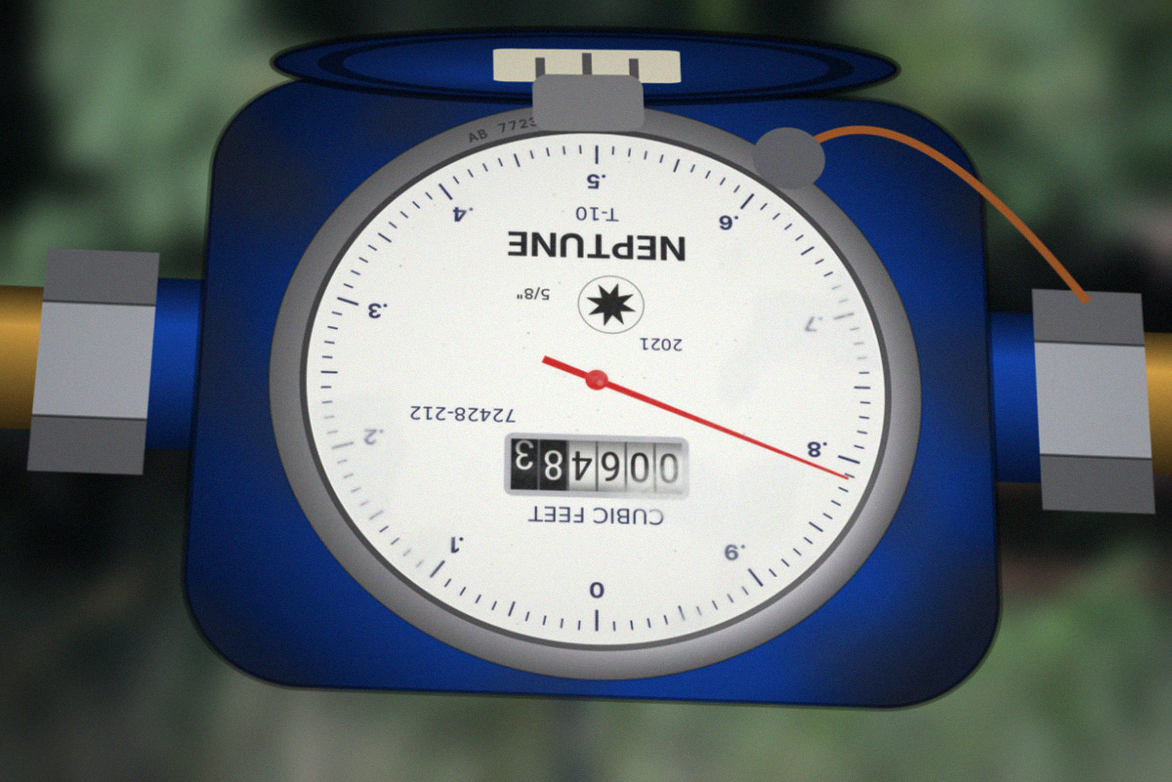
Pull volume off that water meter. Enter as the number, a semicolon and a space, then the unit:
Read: 6482.81; ft³
